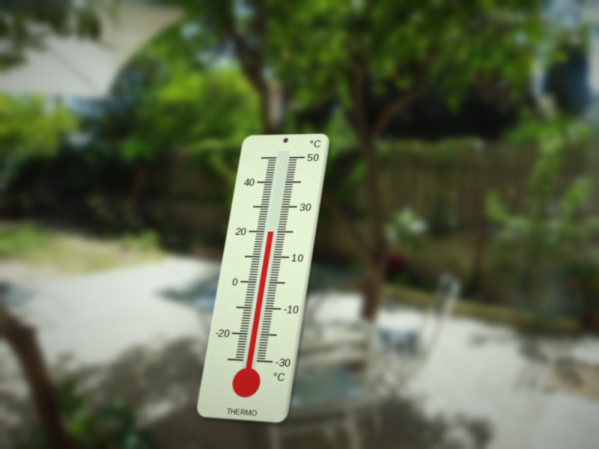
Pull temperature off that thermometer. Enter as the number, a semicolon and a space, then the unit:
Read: 20; °C
